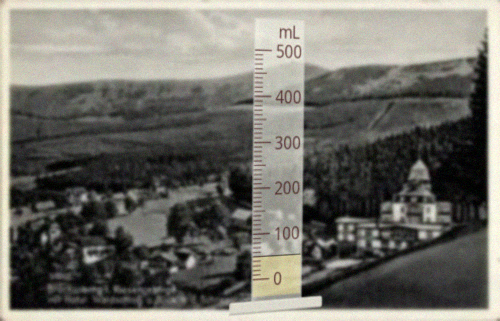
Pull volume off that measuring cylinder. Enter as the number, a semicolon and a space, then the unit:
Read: 50; mL
